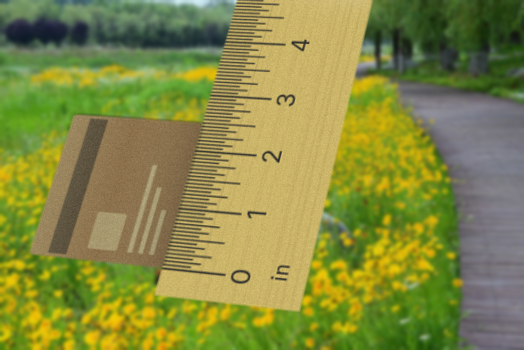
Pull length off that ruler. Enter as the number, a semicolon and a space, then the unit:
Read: 2.5; in
